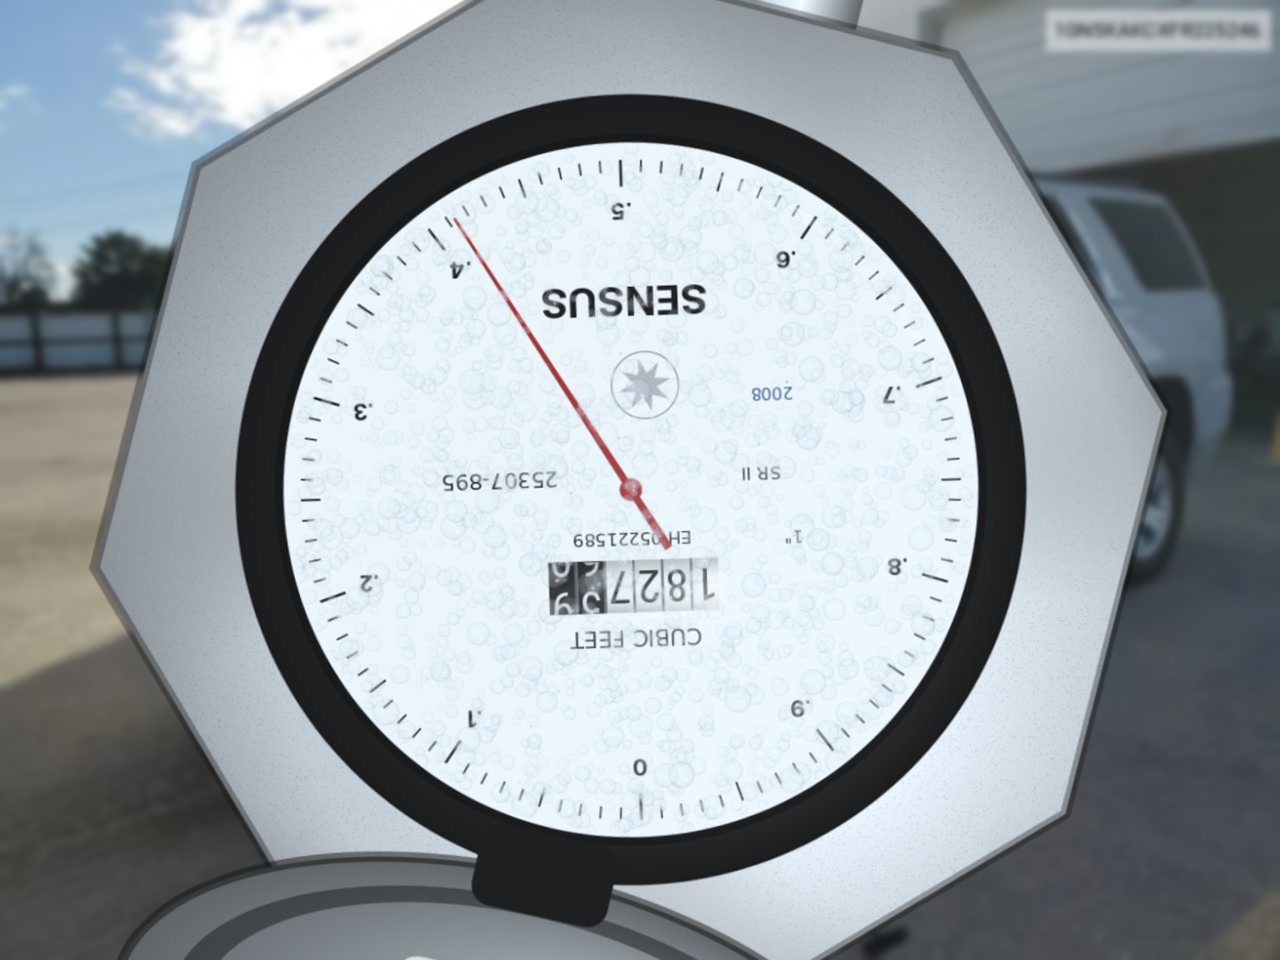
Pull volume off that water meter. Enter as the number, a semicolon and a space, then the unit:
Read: 182759.41; ft³
